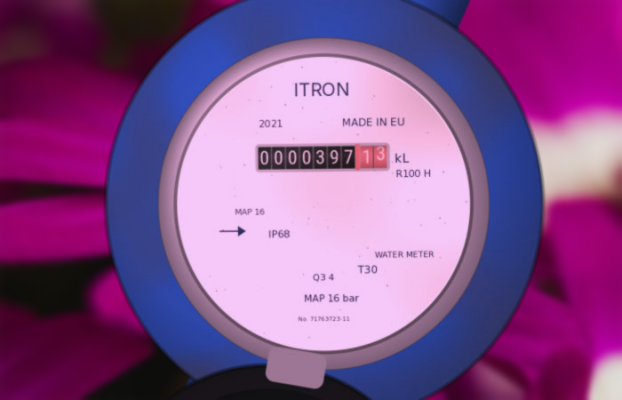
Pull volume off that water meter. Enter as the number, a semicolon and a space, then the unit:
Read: 397.13; kL
